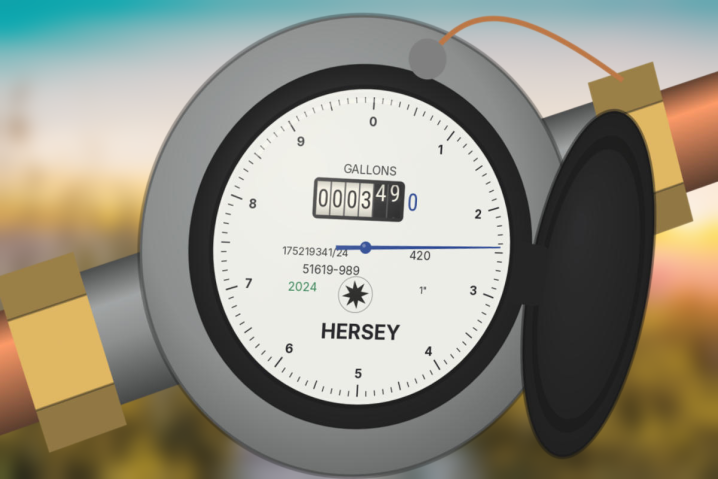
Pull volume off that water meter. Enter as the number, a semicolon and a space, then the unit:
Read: 3492.4; gal
